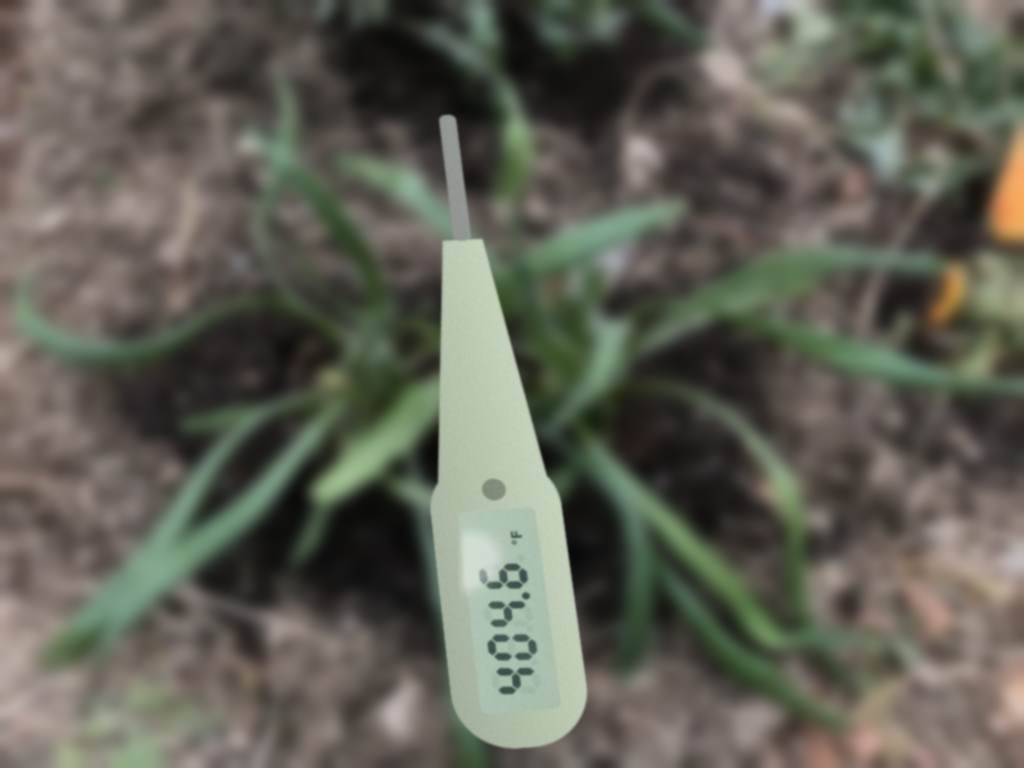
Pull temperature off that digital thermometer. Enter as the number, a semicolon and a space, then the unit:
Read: 404.6; °F
